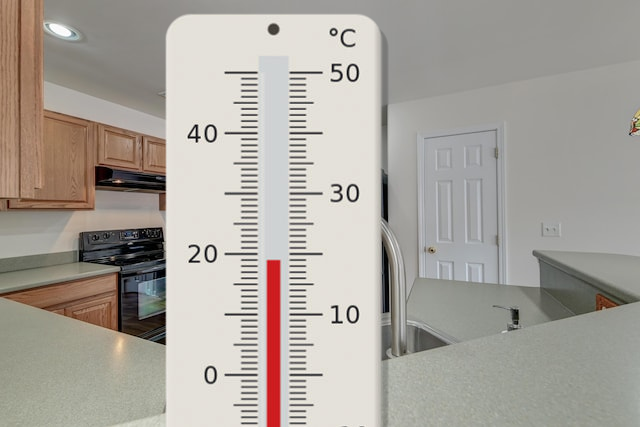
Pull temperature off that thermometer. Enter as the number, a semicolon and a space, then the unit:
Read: 19; °C
